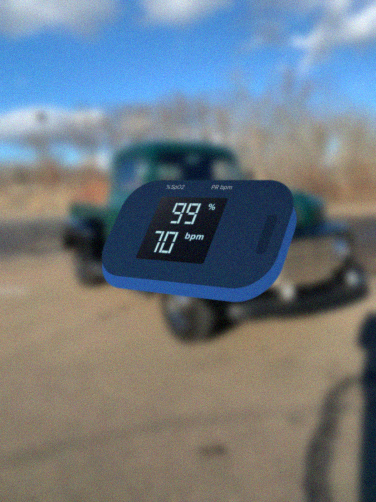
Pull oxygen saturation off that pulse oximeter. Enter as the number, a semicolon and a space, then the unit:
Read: 99; %
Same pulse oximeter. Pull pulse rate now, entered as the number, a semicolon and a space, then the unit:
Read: 70; bpm
